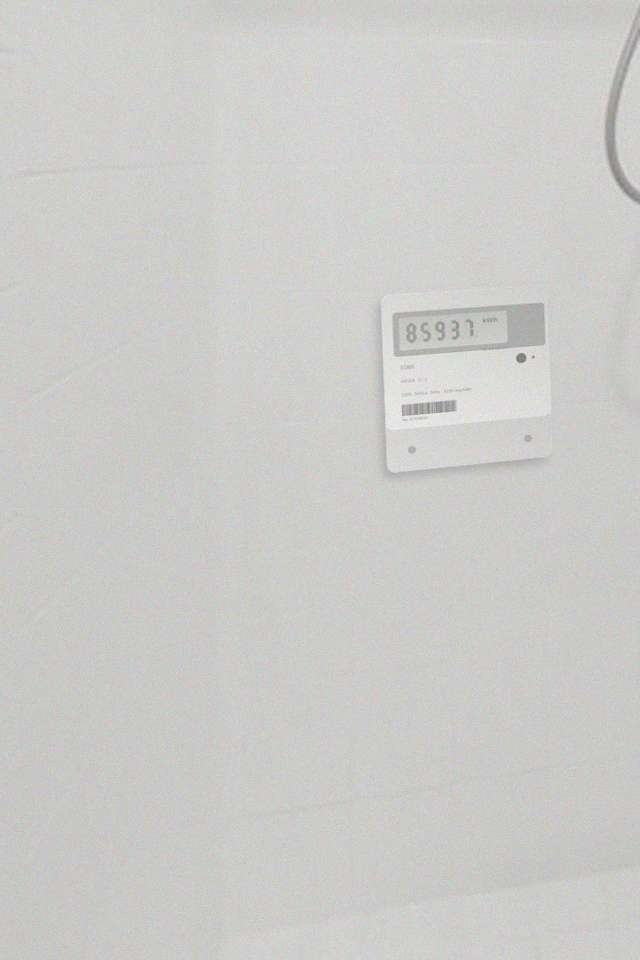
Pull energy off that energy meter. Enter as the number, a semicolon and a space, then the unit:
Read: 85937; kWh
